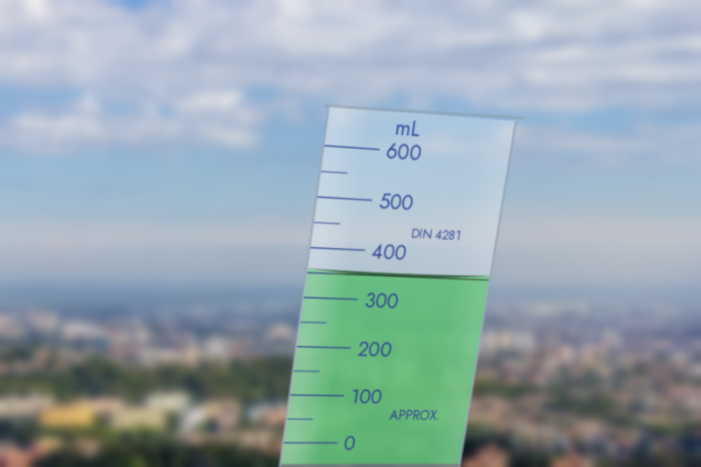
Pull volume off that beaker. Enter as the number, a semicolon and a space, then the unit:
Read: 350; mL
